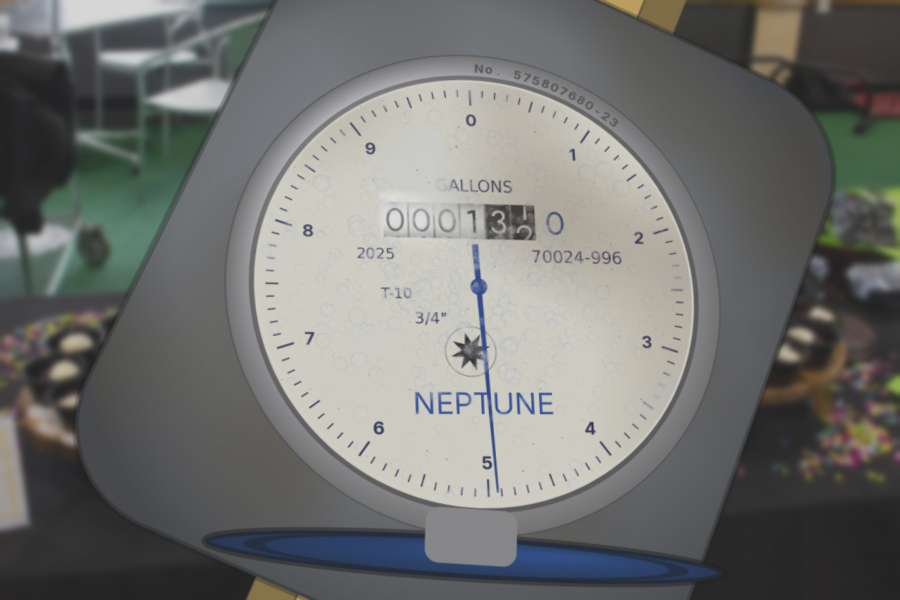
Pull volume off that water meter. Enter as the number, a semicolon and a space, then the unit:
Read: 1314.9; gal
